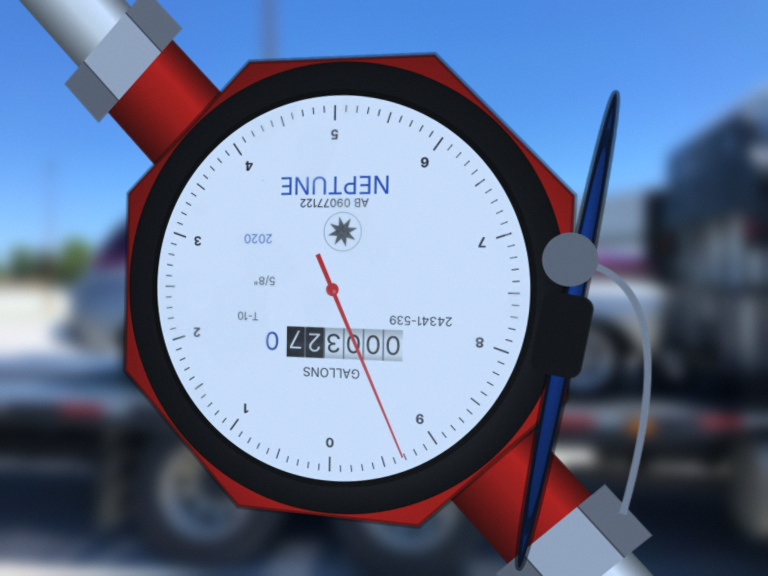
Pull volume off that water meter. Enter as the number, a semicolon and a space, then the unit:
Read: 3269.3; gal
